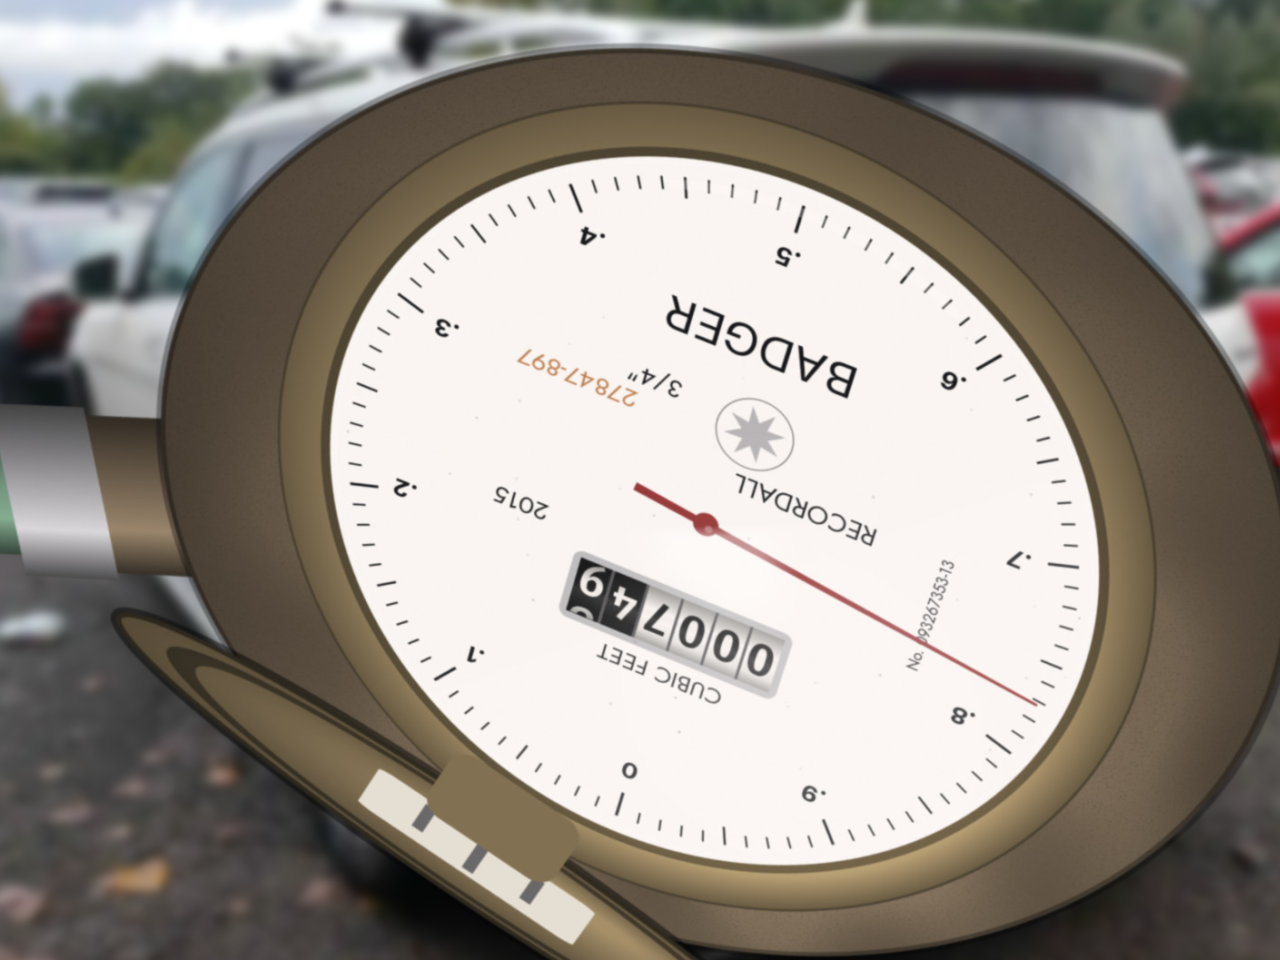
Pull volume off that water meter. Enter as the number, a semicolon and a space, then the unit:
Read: 748.77; ft³
